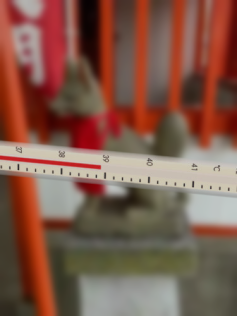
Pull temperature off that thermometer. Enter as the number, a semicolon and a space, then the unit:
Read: 38.9; °C
